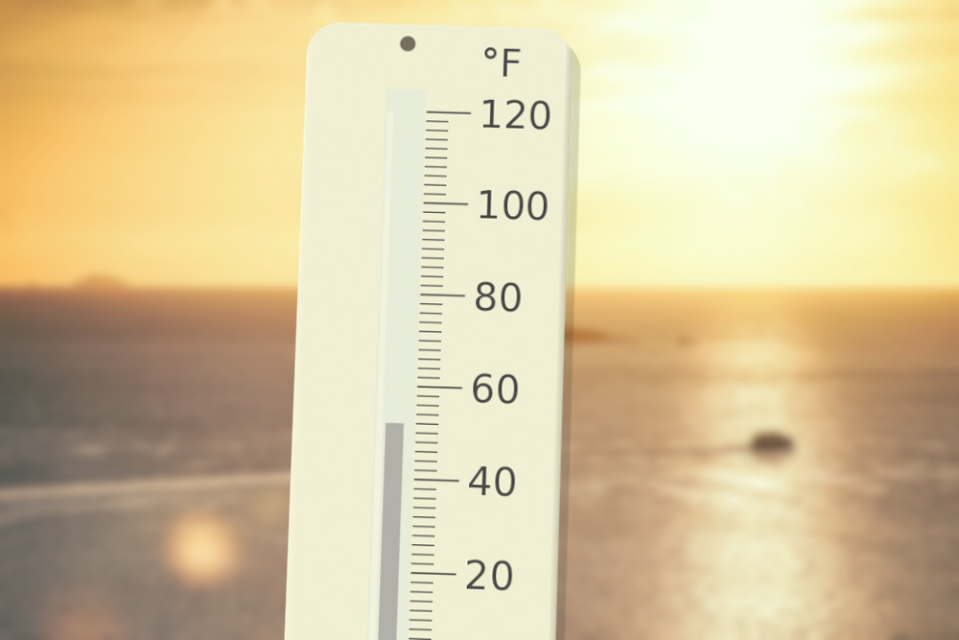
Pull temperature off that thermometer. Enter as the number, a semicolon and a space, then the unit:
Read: 52; °F
